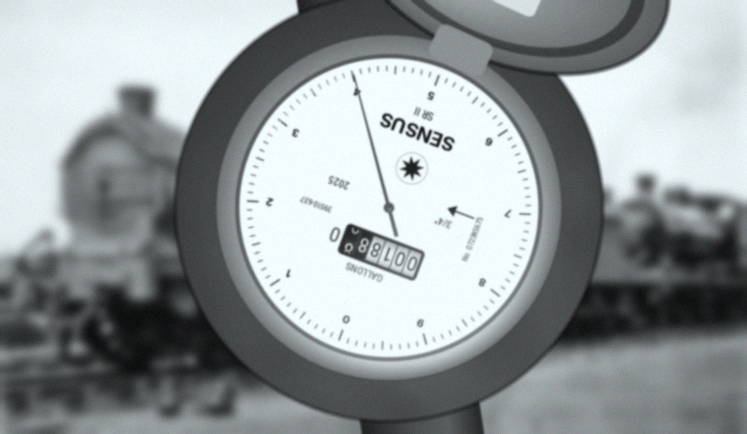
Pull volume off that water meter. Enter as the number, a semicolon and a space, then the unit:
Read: 18884.0; gal
